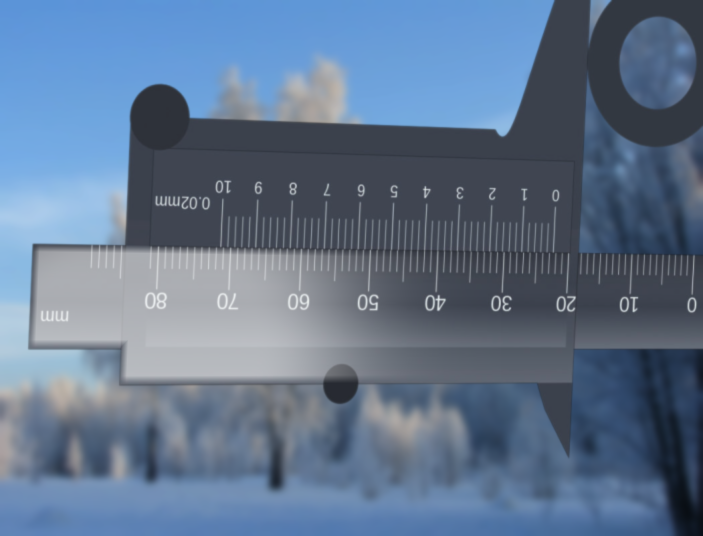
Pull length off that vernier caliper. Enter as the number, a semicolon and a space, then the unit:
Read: 22.4; mm
